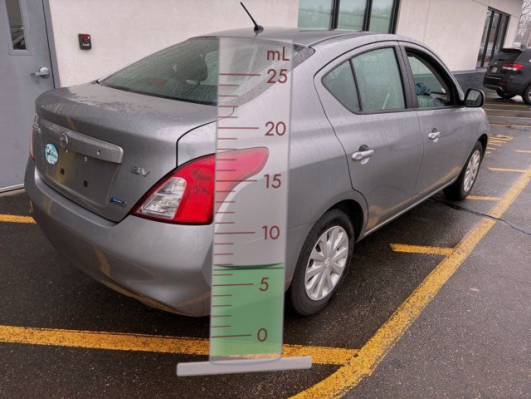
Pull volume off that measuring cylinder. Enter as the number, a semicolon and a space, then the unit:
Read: 6.5; mL
